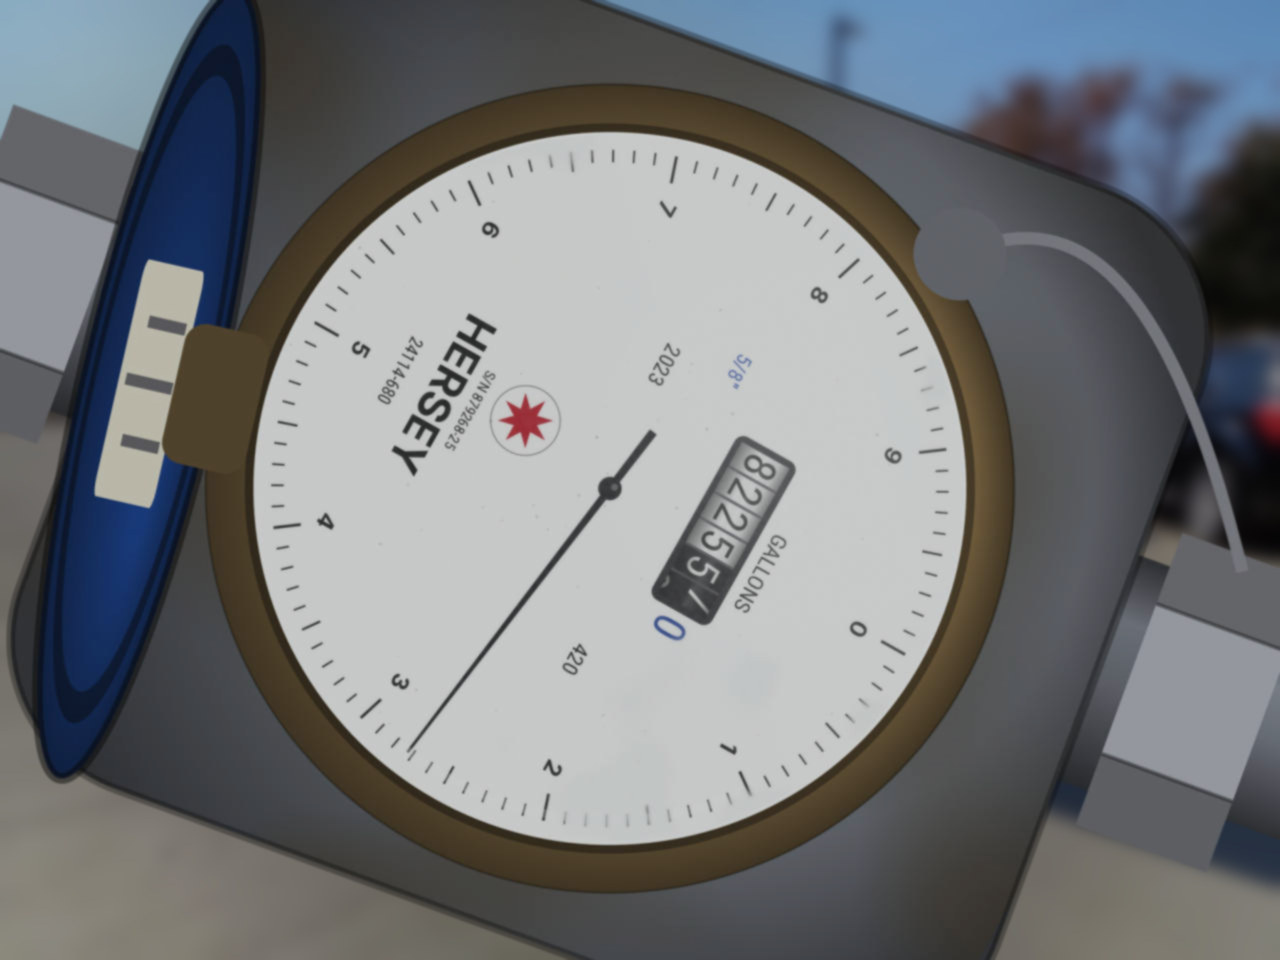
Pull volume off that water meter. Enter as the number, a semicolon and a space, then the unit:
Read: 8225572.7; gal
